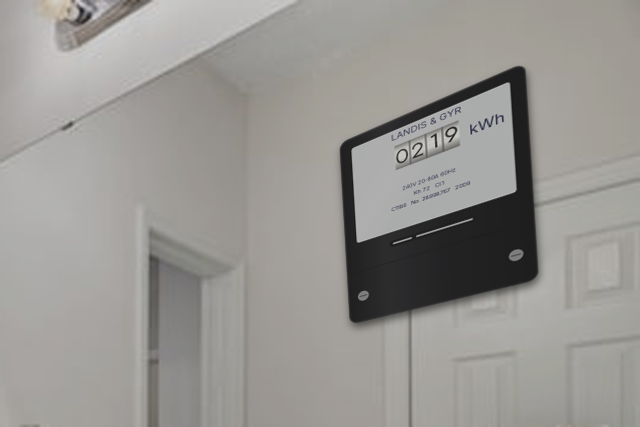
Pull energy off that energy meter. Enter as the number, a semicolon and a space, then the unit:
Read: 219; kWh
